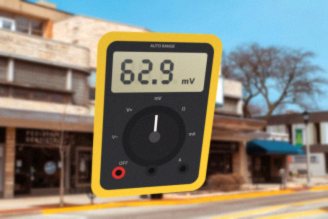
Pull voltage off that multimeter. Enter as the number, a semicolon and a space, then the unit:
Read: 62.9; mV
